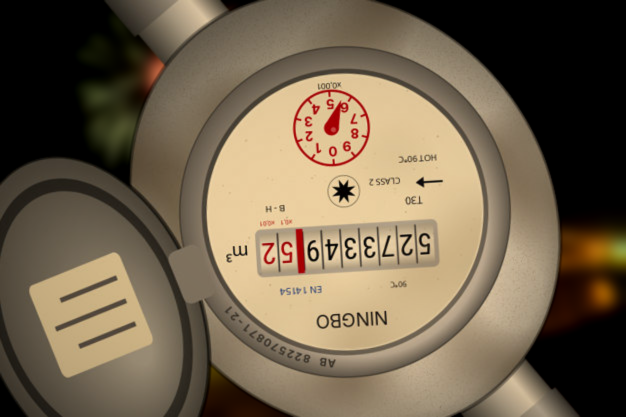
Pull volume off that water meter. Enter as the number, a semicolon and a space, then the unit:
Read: 5273349.525; m³
